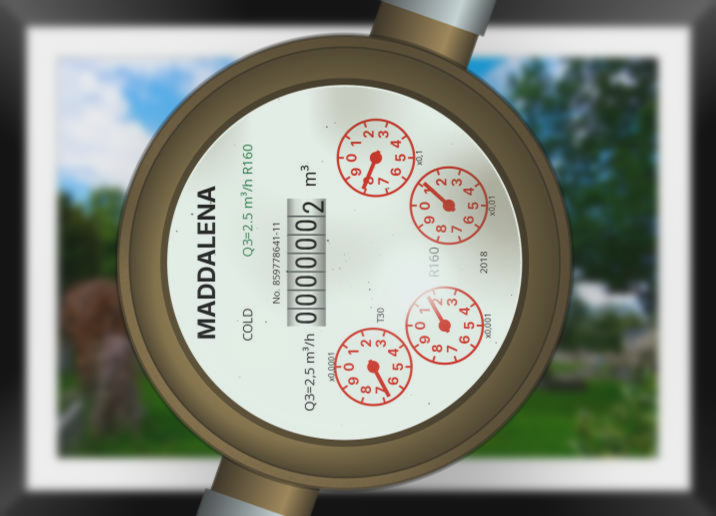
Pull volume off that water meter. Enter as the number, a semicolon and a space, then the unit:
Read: 1.8116; m³
